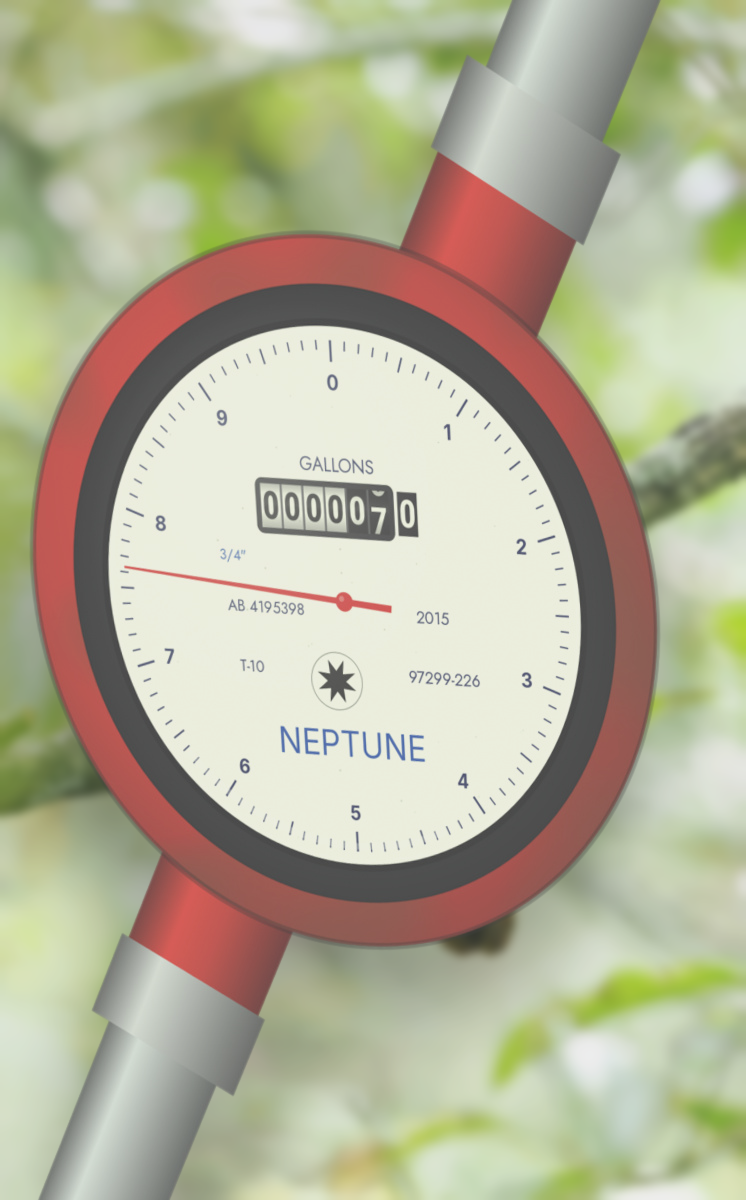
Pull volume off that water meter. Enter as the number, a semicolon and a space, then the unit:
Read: 67.6; gal
